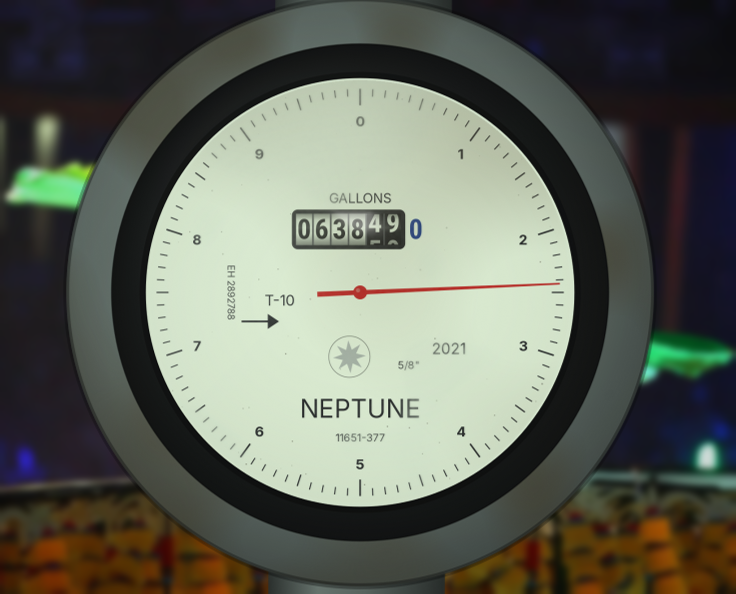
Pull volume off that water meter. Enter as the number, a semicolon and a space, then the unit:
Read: 638492.4; gal
